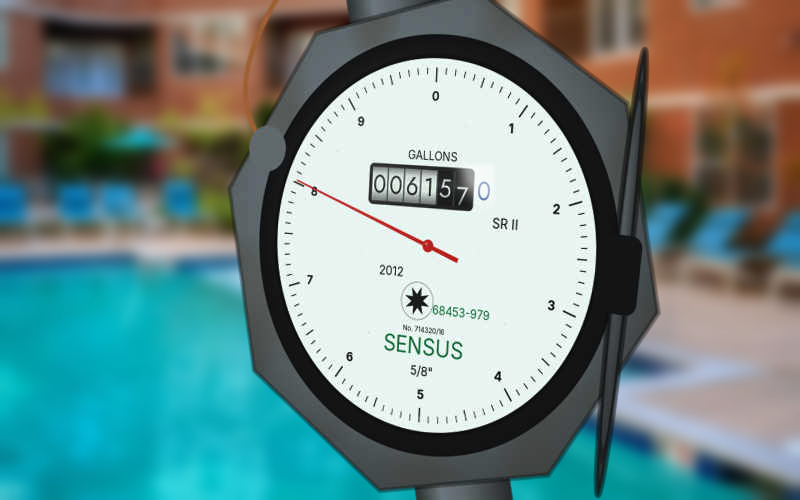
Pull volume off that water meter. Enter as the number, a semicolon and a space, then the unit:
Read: 61568.0; gal
